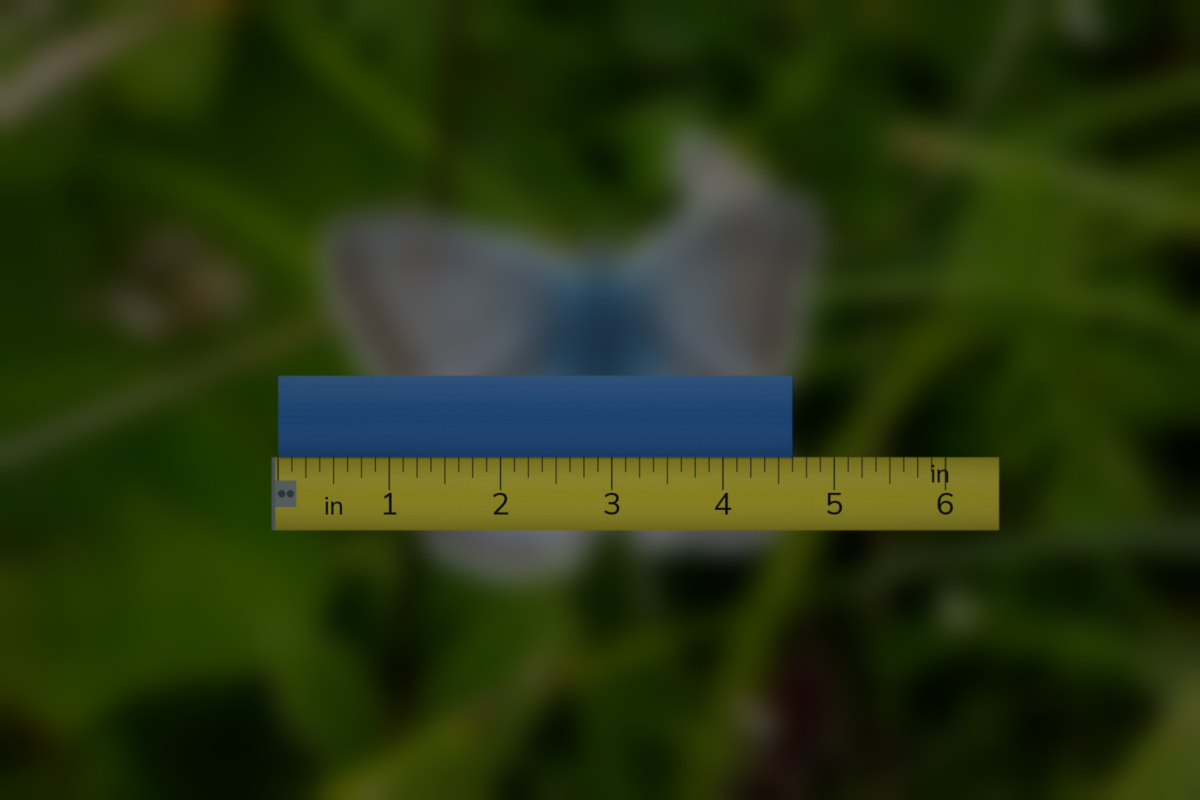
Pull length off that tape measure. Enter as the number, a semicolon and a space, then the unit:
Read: 4.625; in
